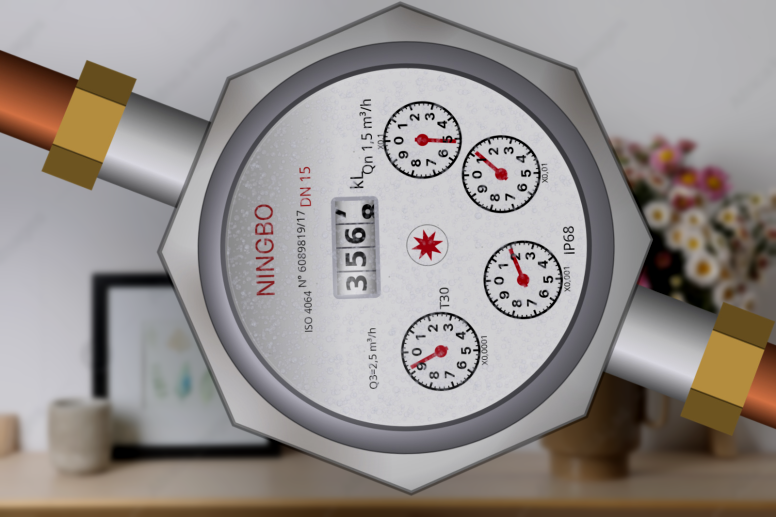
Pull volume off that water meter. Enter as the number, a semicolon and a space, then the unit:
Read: 3567.5119; kL
